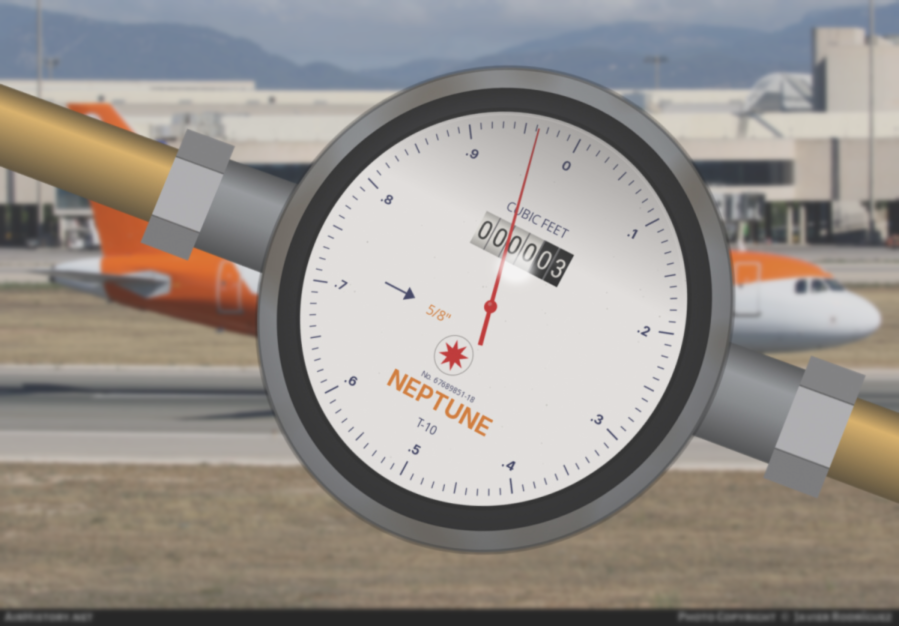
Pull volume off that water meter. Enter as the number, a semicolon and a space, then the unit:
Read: 2.96; ft³
